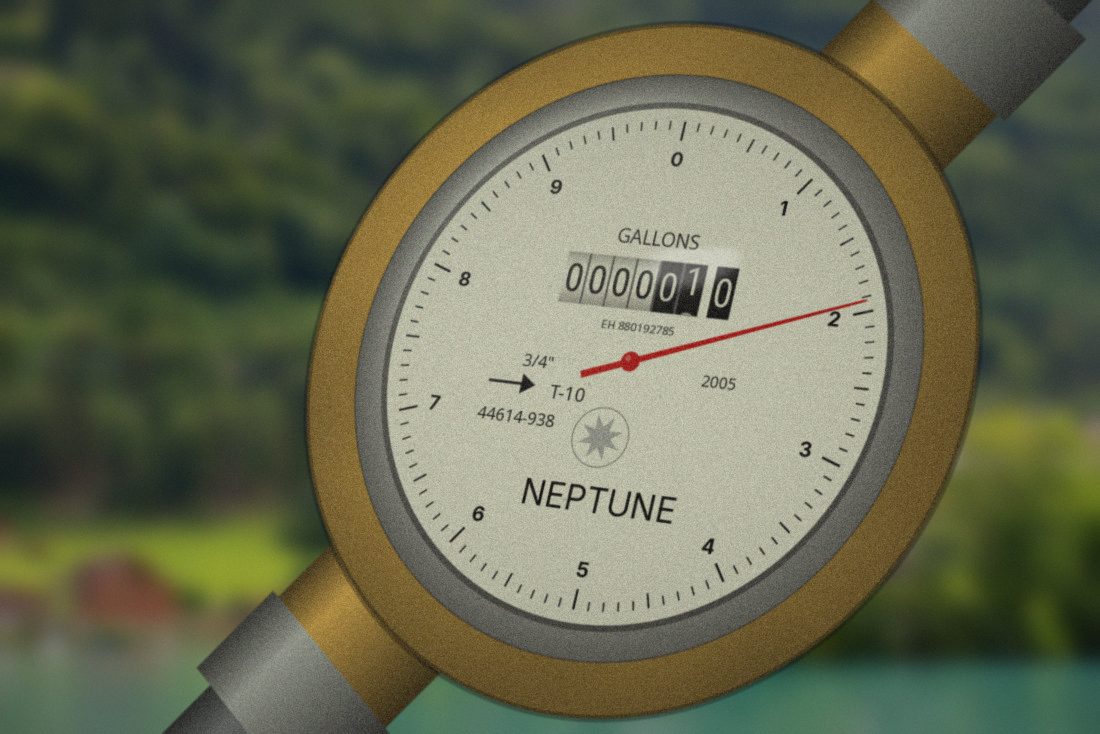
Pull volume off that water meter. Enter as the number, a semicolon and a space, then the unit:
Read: 11.9; gal
